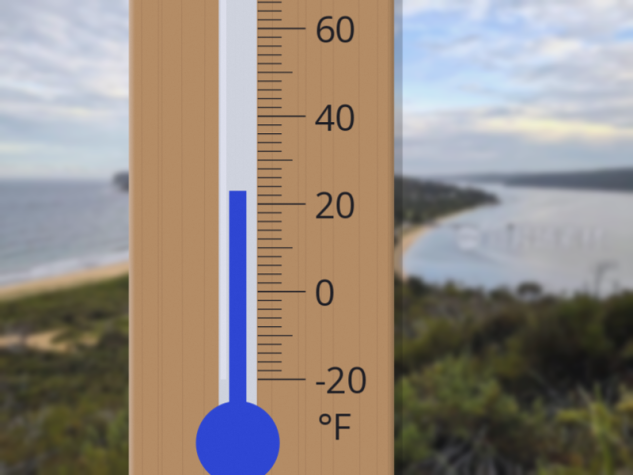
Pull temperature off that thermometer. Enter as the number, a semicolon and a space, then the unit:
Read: 23; °F
